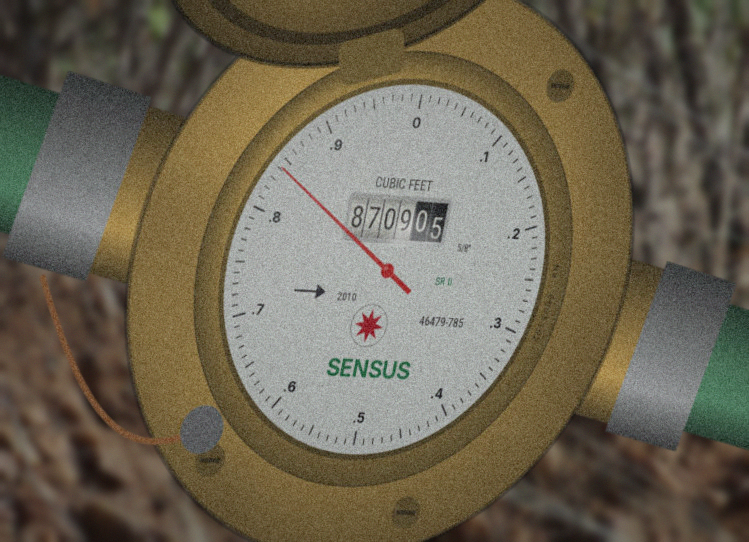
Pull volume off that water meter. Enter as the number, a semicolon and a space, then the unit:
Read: 870904.84; ft³
